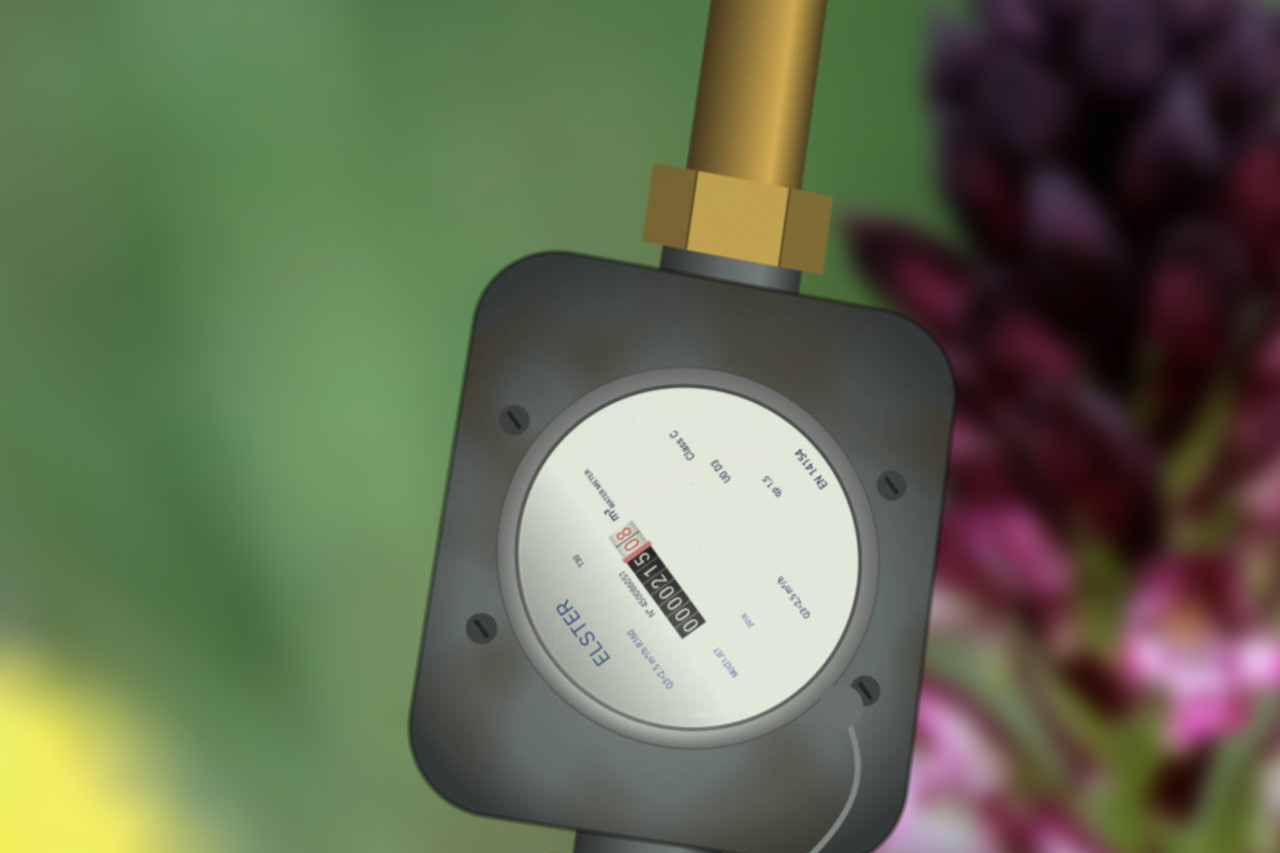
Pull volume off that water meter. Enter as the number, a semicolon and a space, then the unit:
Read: 215.08; m³
